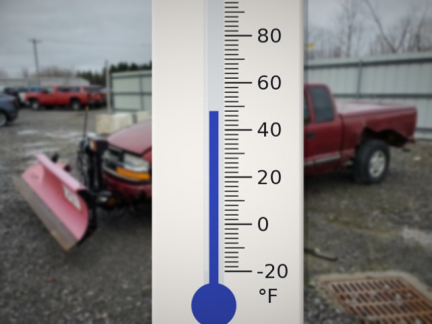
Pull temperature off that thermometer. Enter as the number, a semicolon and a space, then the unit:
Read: 48; °F
